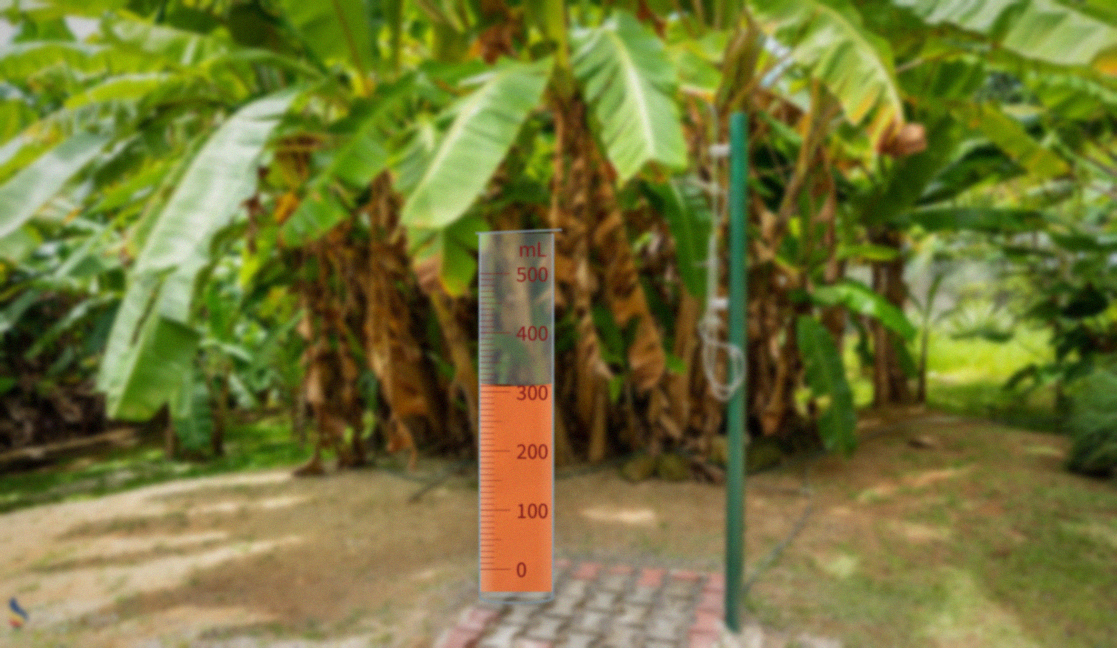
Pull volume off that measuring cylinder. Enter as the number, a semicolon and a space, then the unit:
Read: 310; mL
